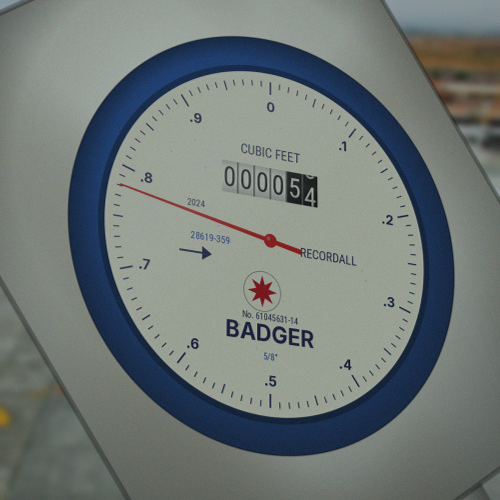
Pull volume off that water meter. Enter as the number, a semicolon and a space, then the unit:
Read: 53.78; ft³
